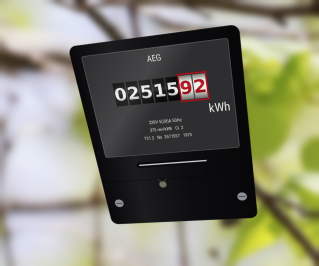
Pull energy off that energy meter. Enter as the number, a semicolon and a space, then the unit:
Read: 2515.92; kWh
